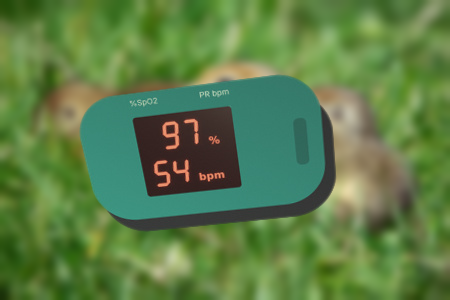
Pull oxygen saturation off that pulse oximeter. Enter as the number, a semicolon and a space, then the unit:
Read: 97; %
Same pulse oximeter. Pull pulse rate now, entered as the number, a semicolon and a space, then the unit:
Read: 54; bpm
